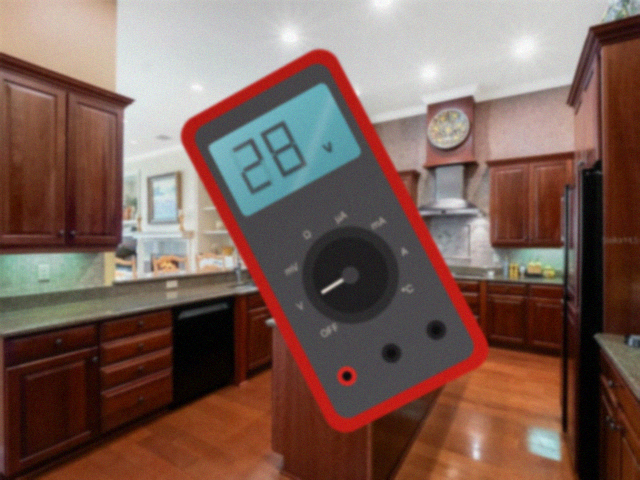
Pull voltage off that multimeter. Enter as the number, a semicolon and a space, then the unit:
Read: 28; V
